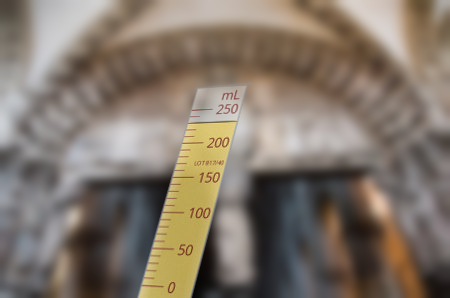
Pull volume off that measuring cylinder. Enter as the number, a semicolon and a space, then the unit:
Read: 230; mL
